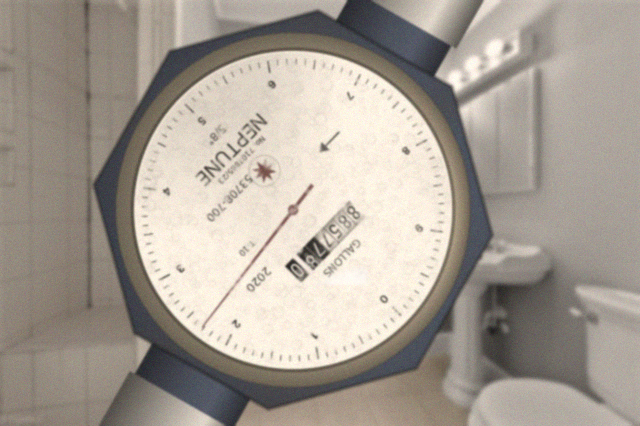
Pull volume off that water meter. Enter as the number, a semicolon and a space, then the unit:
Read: 8857782.3; gal
